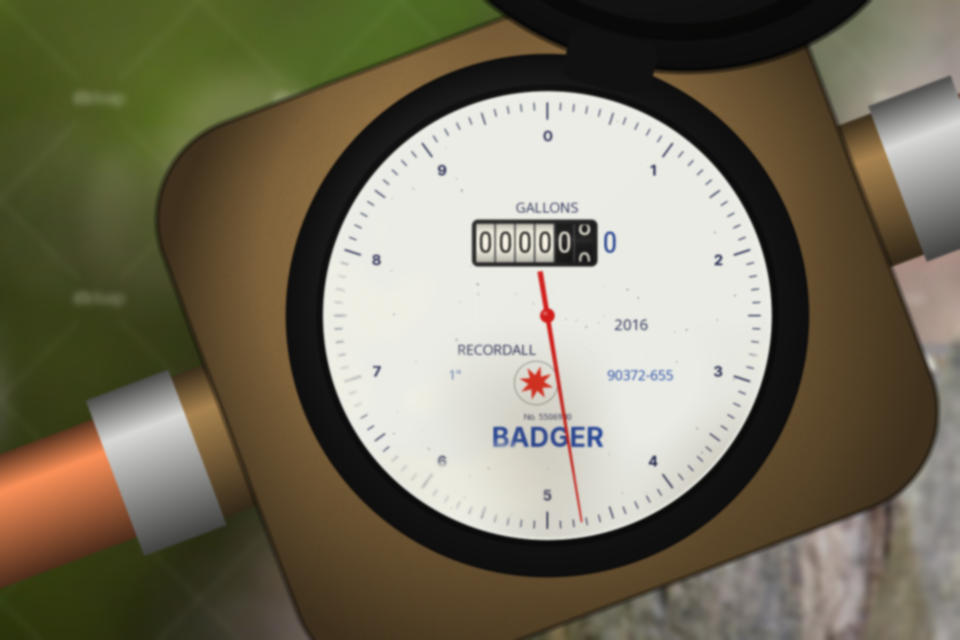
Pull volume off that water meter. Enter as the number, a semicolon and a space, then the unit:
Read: 84.7; gal
